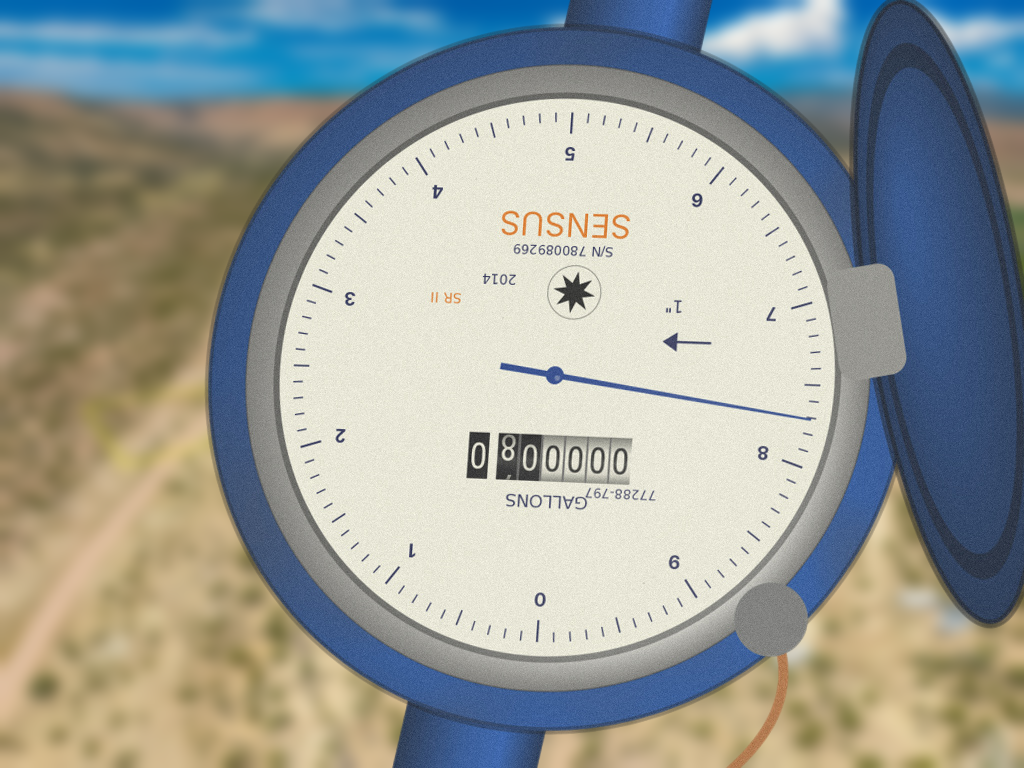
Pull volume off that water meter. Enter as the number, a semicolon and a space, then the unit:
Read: 77.7; gal
